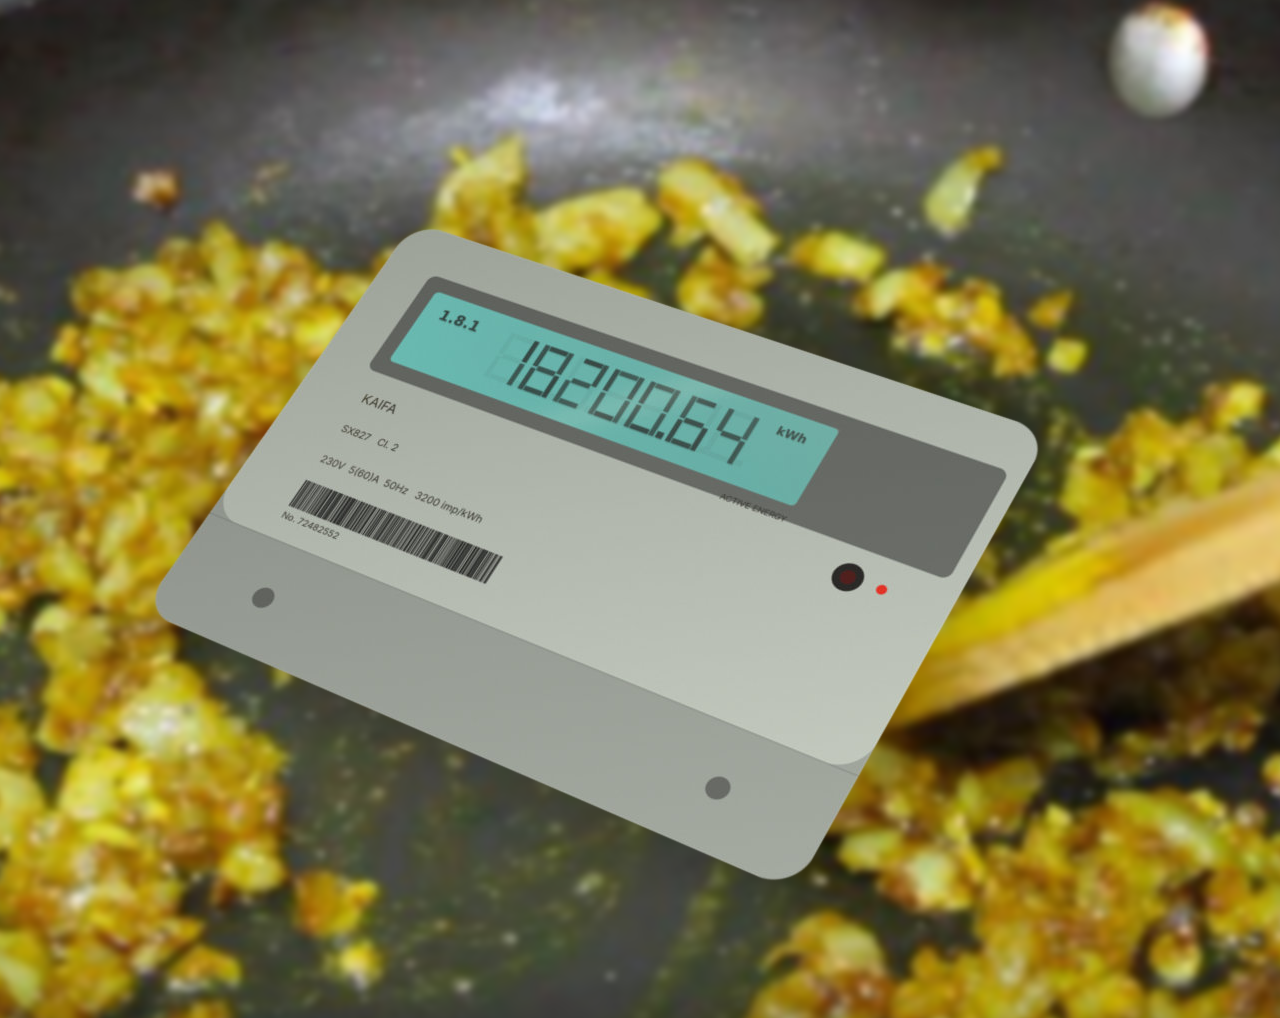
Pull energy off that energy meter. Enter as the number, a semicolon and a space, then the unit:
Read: 18200.64; kWh
